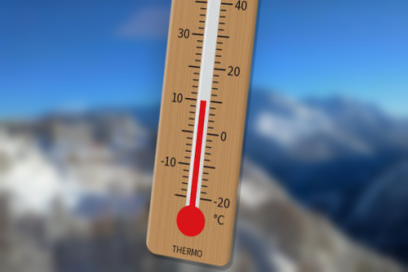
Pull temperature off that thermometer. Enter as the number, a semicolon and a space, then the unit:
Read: 10; °C
